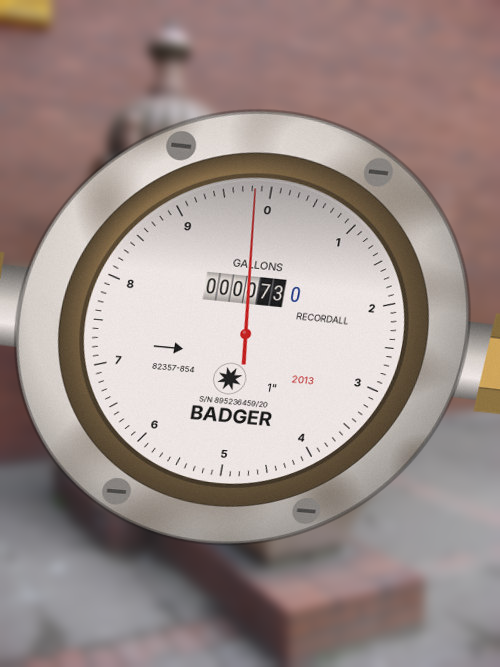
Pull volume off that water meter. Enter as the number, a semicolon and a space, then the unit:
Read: 729.8; gal
